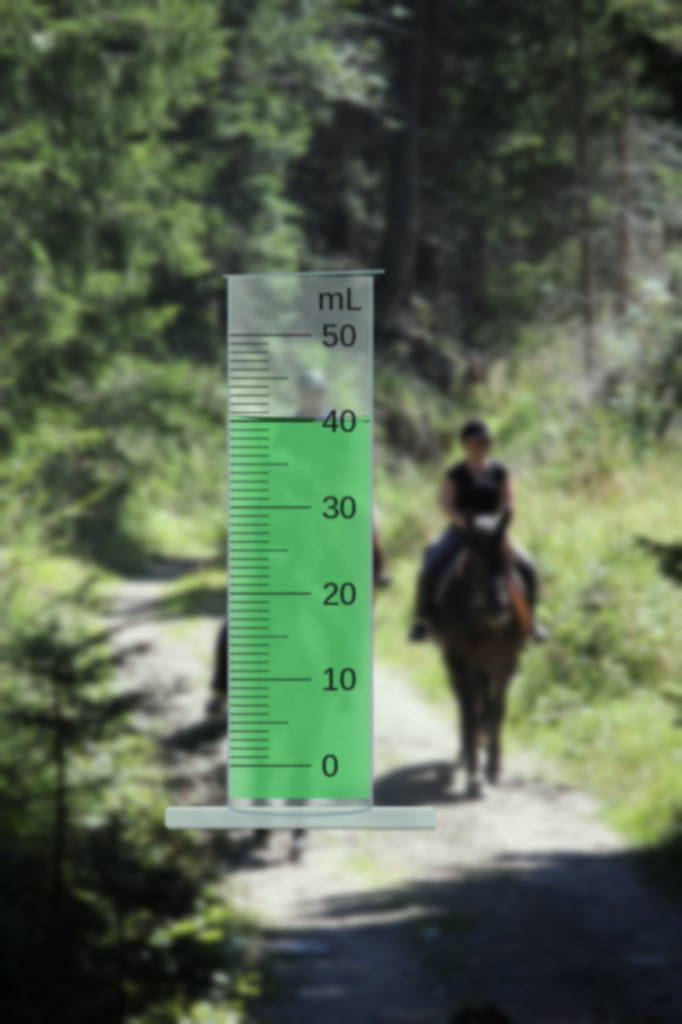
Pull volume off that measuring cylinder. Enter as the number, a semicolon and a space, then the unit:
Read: 40; mL
